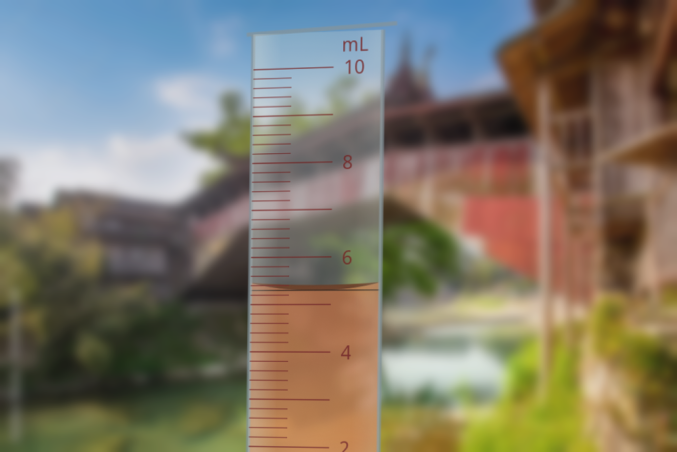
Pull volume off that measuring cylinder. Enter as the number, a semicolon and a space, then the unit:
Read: 5.3; mL
